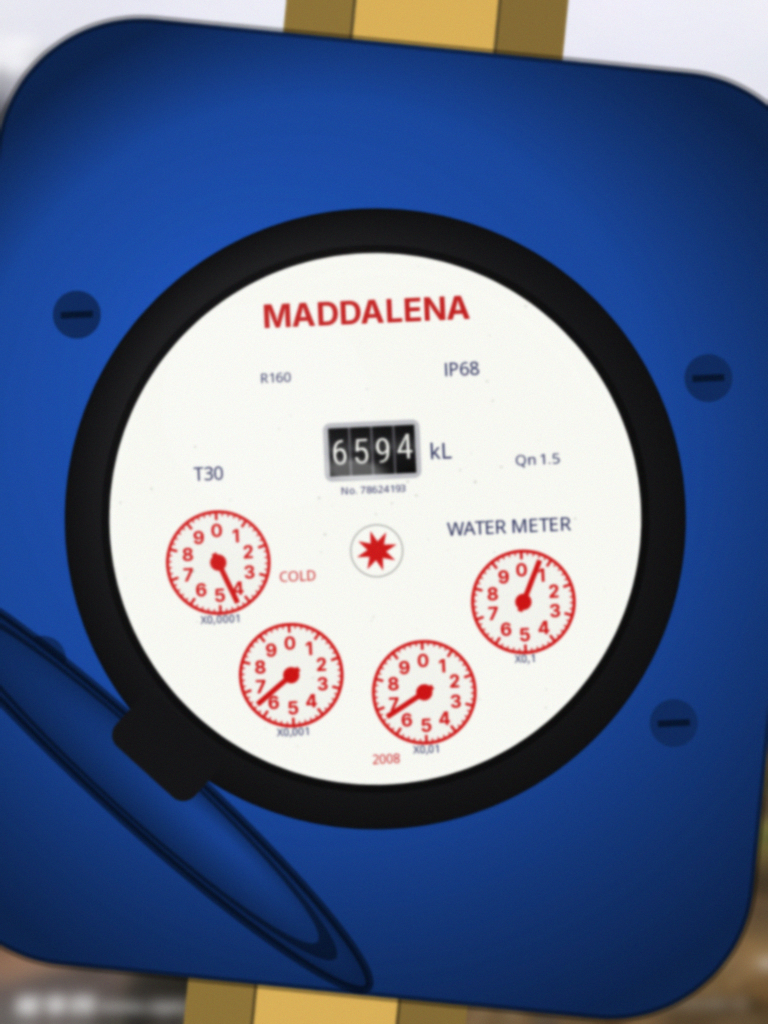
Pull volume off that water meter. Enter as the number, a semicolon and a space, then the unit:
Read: 6594.0664; kL
